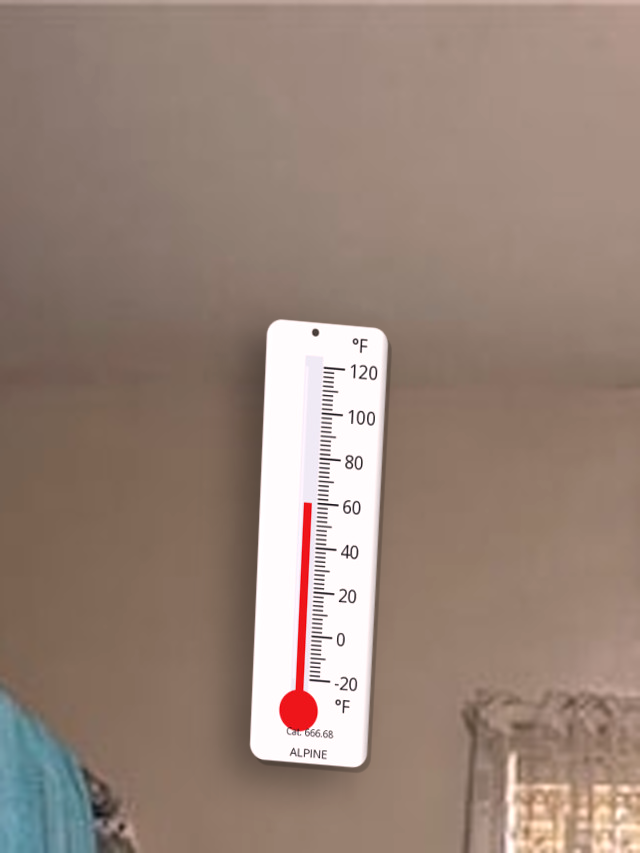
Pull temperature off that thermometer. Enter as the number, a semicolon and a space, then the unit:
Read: 60; °F
